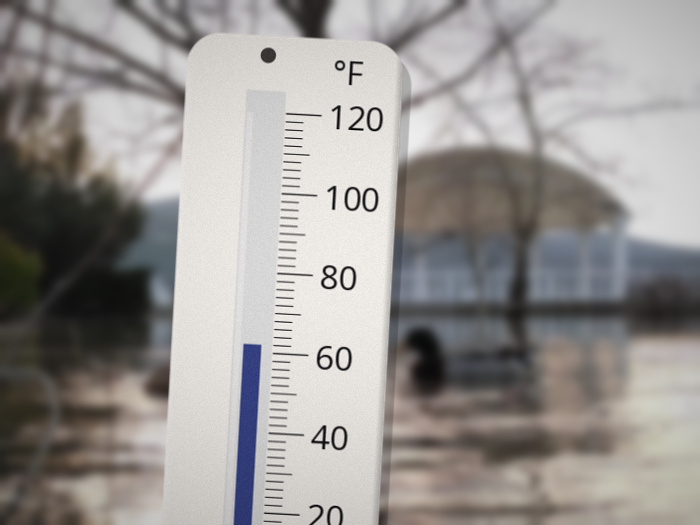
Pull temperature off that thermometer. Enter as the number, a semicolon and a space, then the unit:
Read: 62; °F
